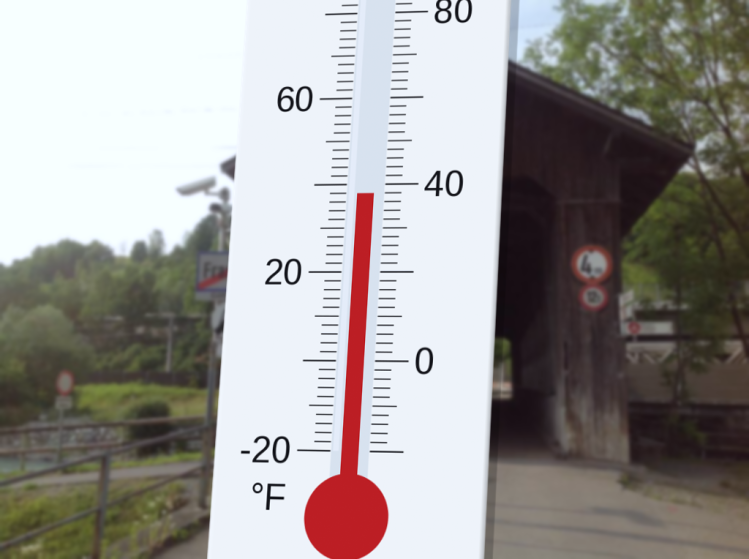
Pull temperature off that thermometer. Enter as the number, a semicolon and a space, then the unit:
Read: 38; °F
